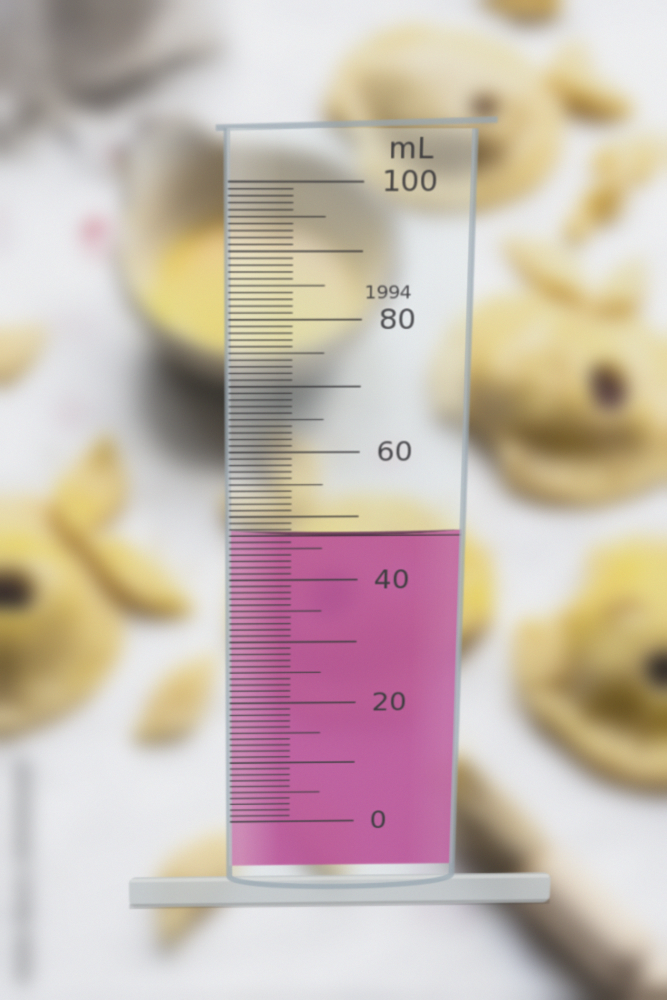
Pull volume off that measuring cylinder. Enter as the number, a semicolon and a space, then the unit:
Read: 47; mL
